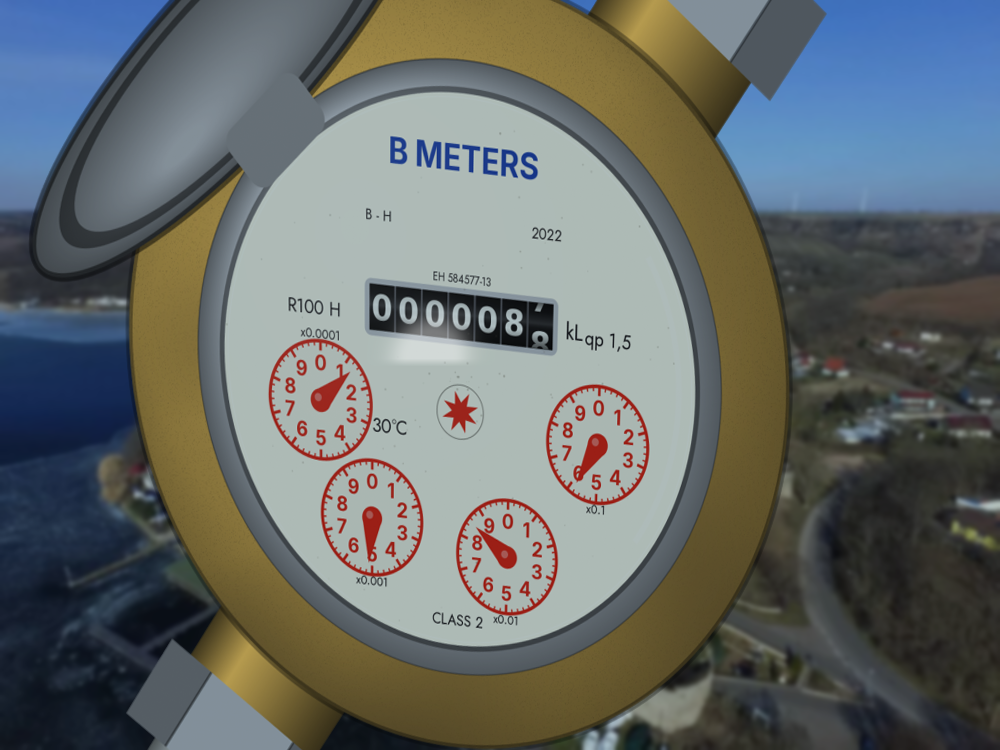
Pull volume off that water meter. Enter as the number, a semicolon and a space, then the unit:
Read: 87.5851; kL
